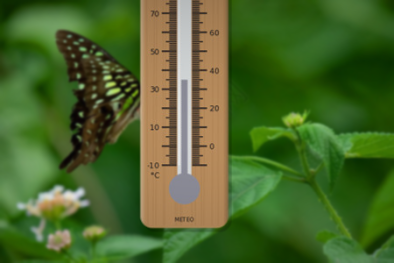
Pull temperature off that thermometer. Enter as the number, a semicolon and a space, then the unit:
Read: 35; °C
